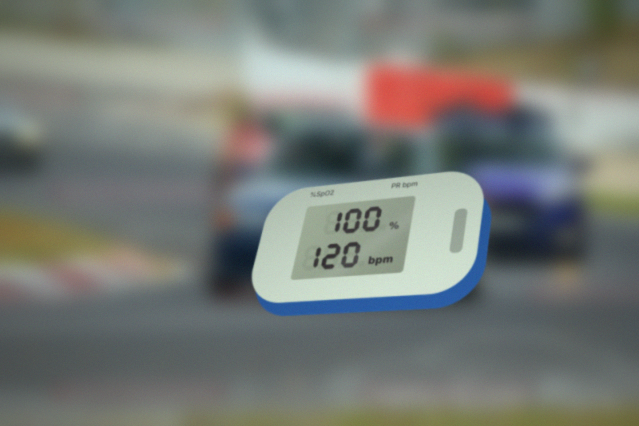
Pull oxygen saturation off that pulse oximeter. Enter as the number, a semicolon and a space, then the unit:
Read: 100; %
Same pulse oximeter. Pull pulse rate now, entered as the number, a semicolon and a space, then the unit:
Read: 120; bpm
